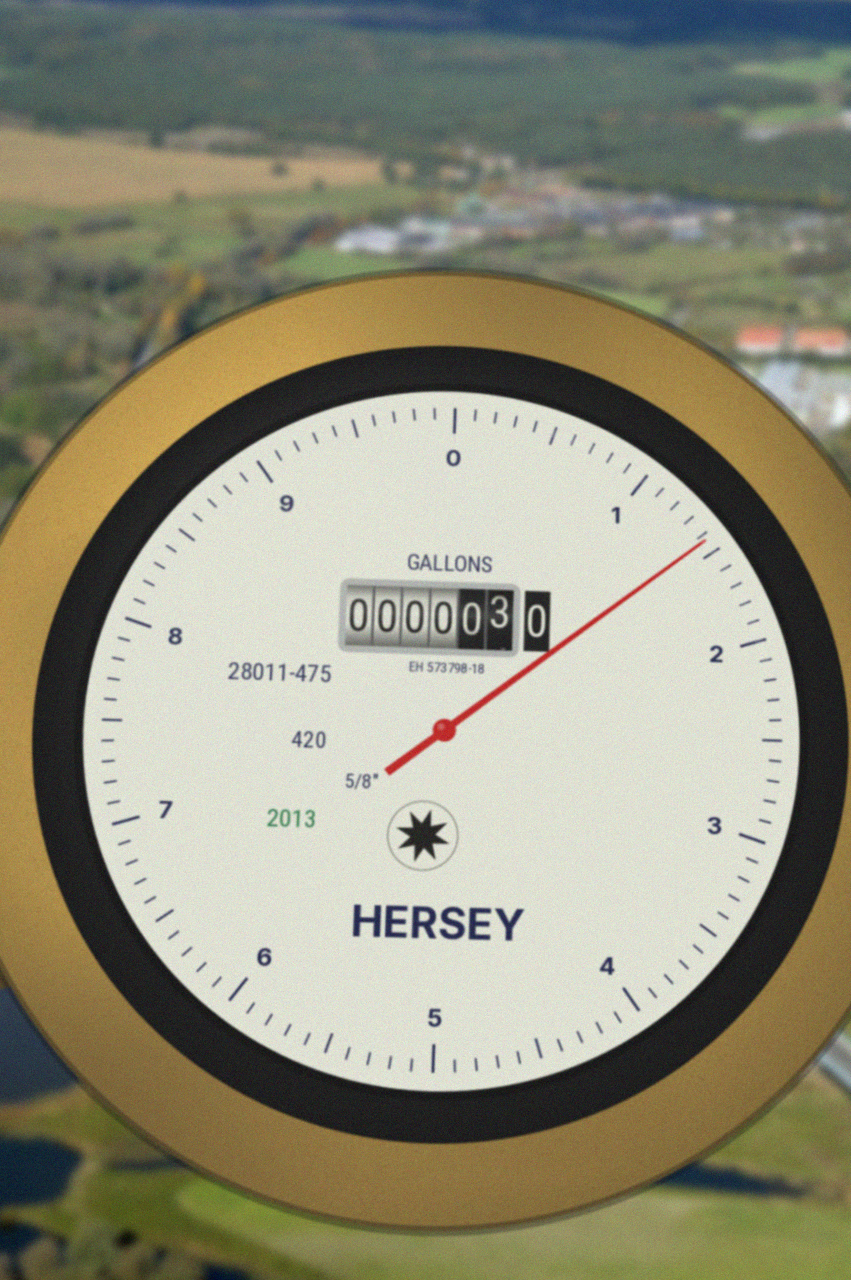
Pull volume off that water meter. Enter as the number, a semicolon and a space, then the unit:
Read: 31.4; gal
